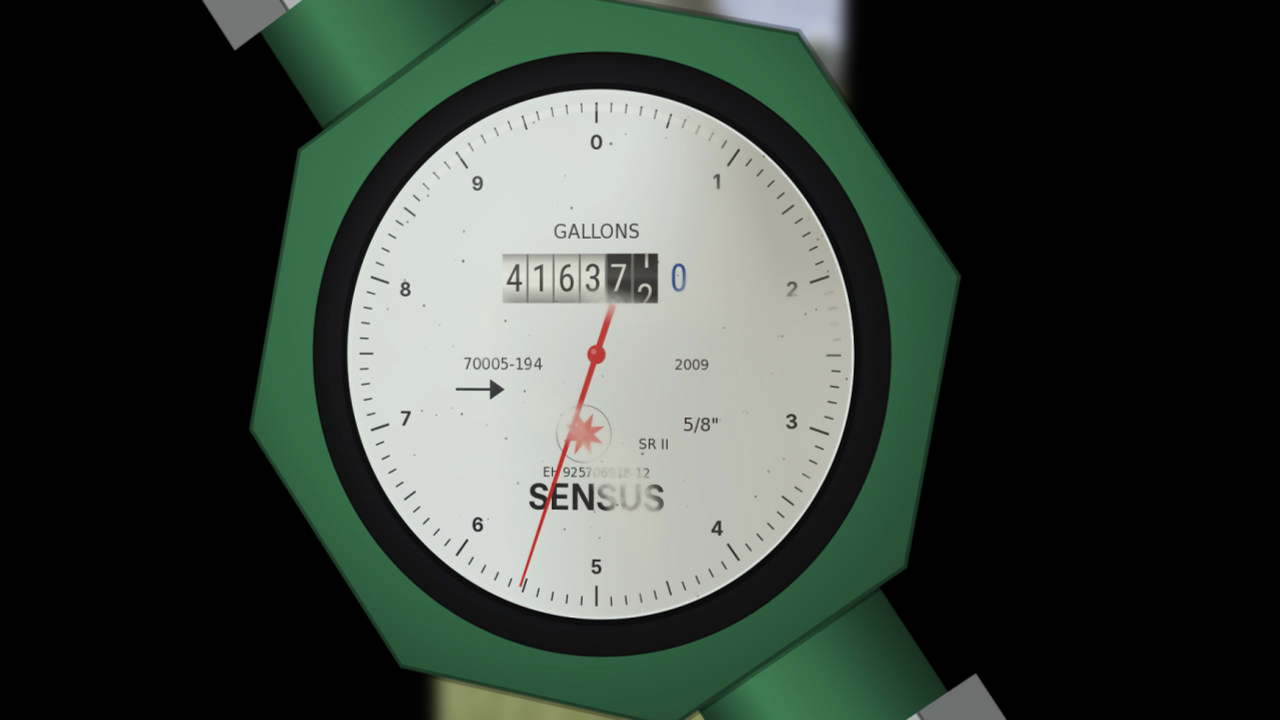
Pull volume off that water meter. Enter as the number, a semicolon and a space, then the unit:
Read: 4163715.5; gal
